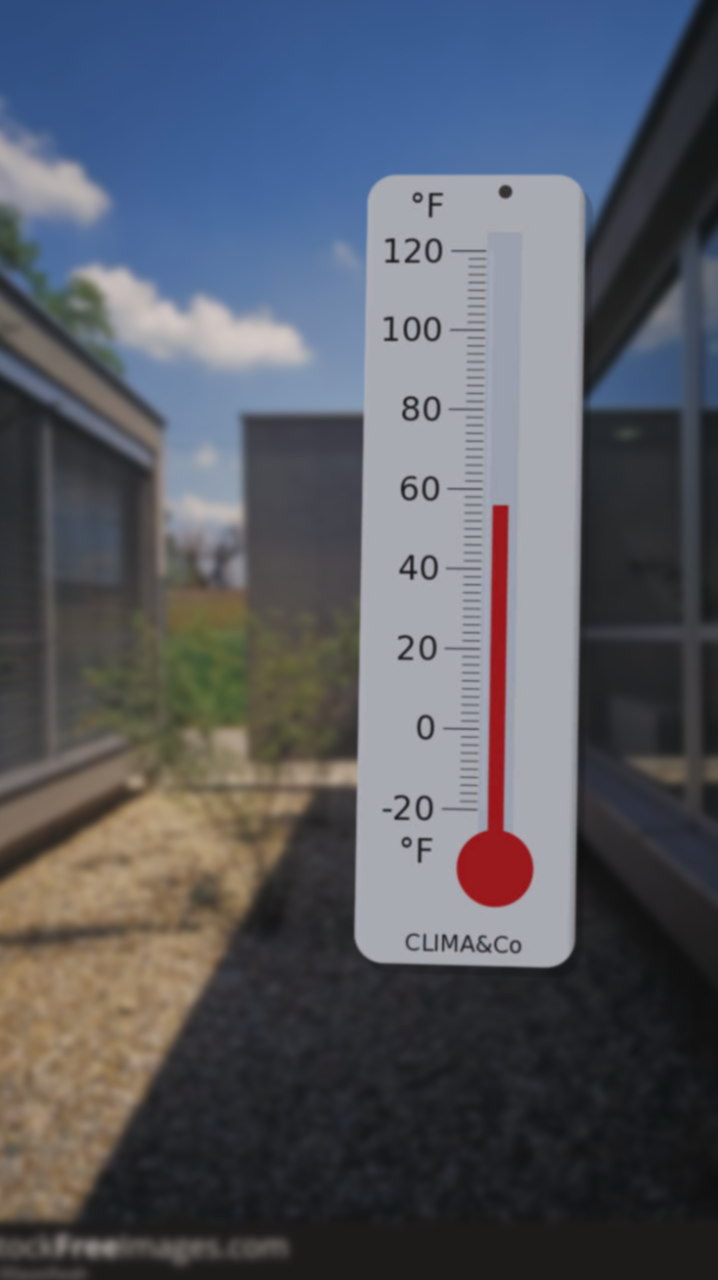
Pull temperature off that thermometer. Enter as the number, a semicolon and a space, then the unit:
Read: 56; °F
